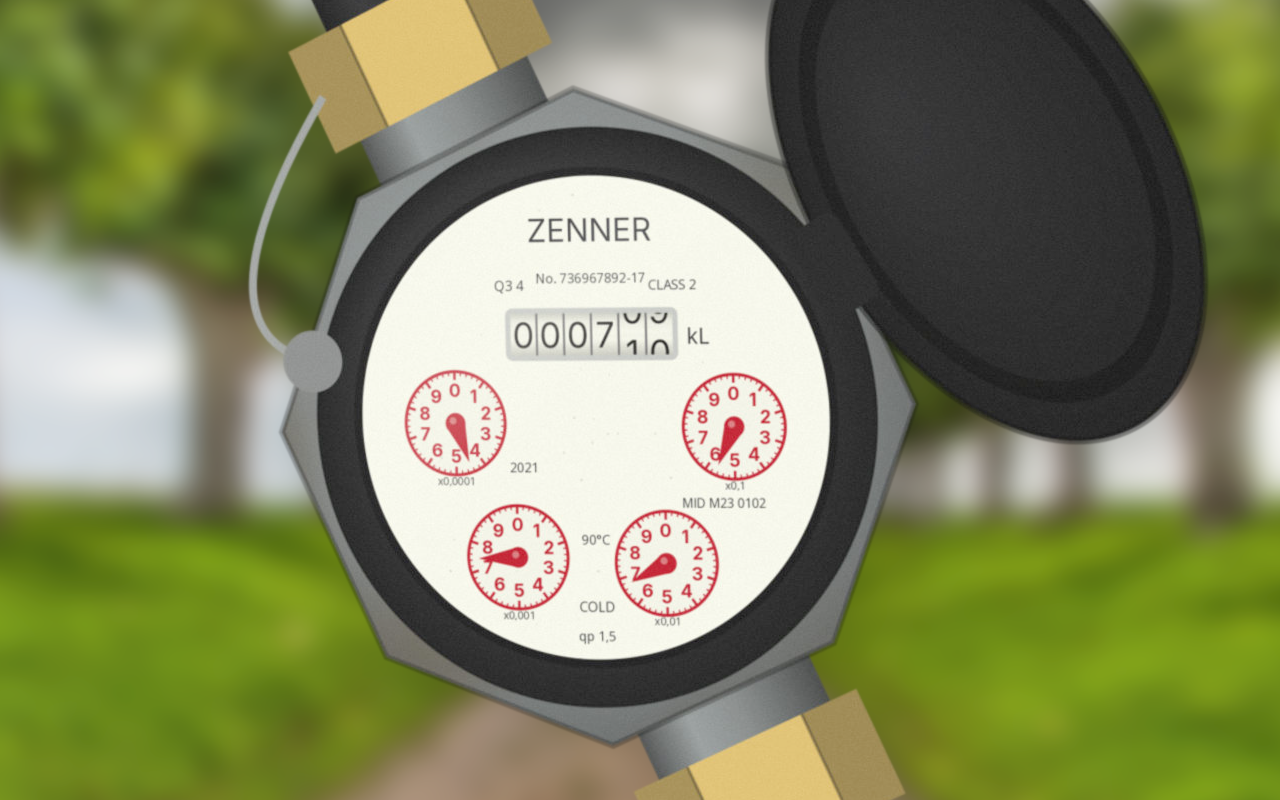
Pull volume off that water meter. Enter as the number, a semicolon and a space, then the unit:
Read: 709.5674; kL
